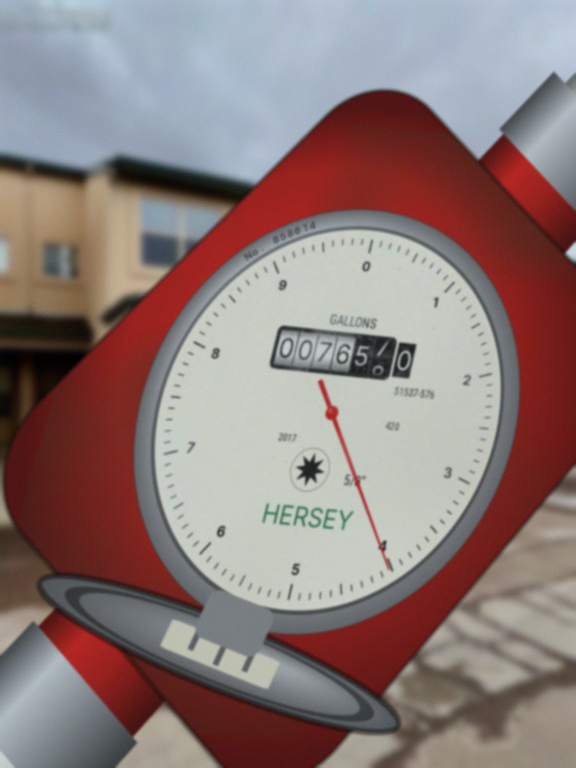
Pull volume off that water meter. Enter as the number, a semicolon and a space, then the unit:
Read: 76574.0; gal
